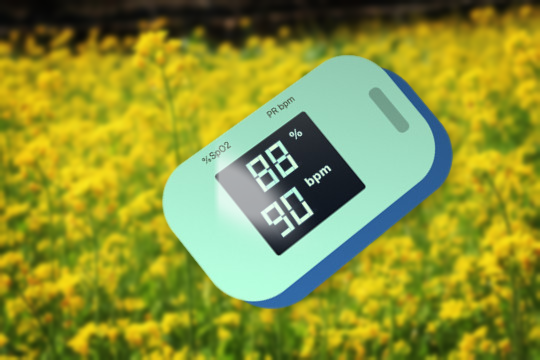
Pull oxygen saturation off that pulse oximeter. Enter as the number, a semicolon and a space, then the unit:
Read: 88; %
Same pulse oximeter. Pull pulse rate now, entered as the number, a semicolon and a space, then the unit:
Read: 90; bpm
